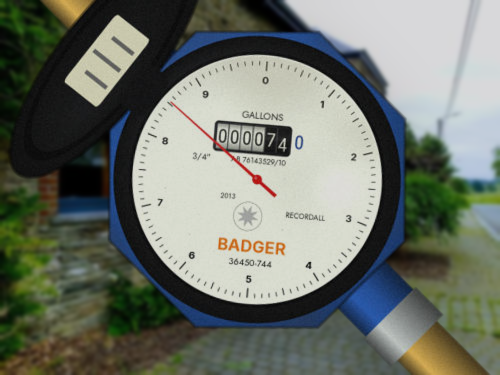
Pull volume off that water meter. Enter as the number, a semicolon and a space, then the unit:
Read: 738.5; gal
